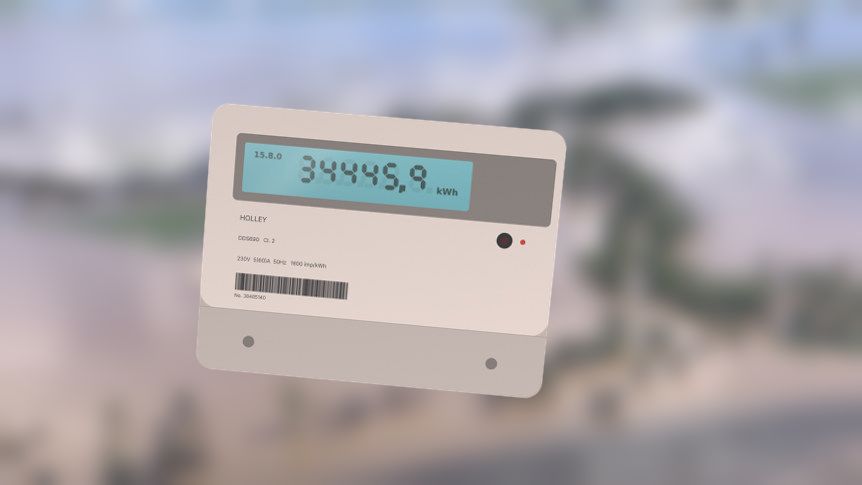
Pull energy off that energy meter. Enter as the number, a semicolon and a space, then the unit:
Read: 34445.9; kWh
